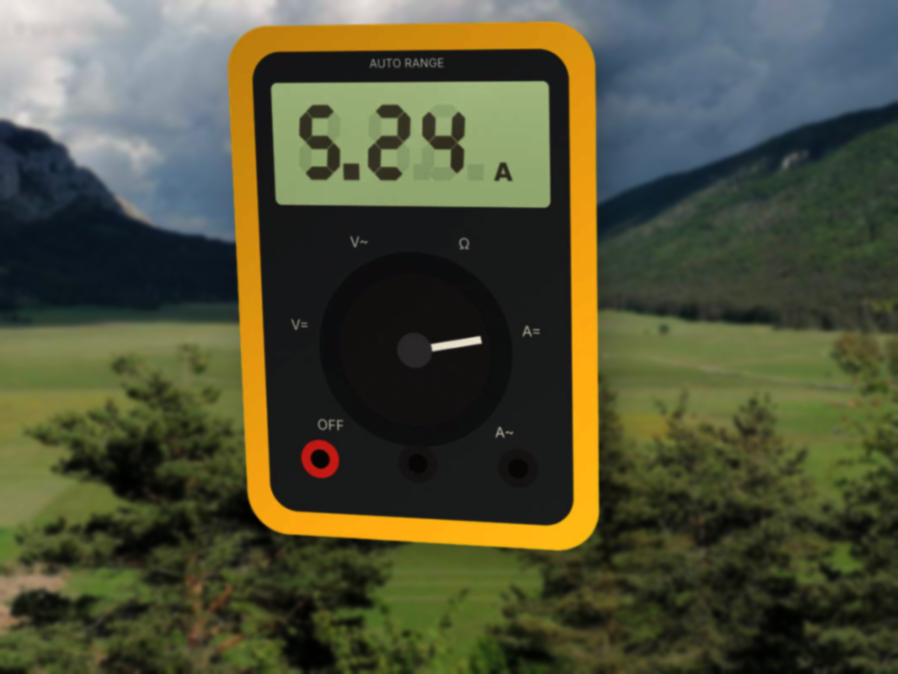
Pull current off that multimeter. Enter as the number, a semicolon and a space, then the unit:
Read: 5.24; A
